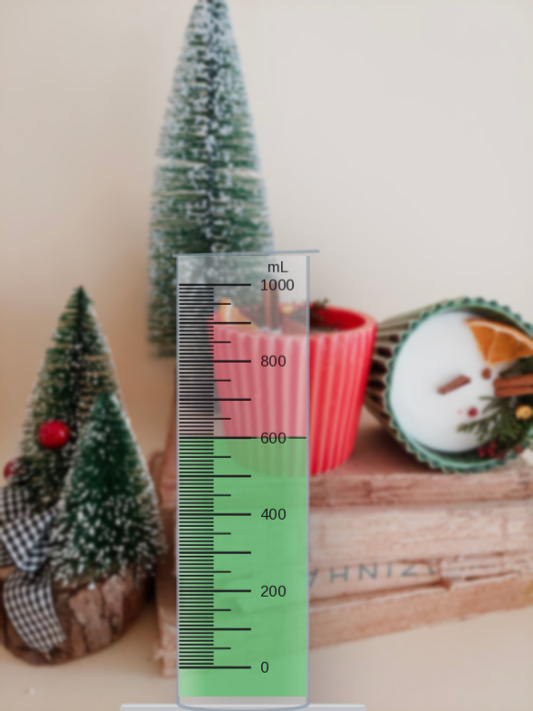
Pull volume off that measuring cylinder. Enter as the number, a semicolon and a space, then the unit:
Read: 600; mL
